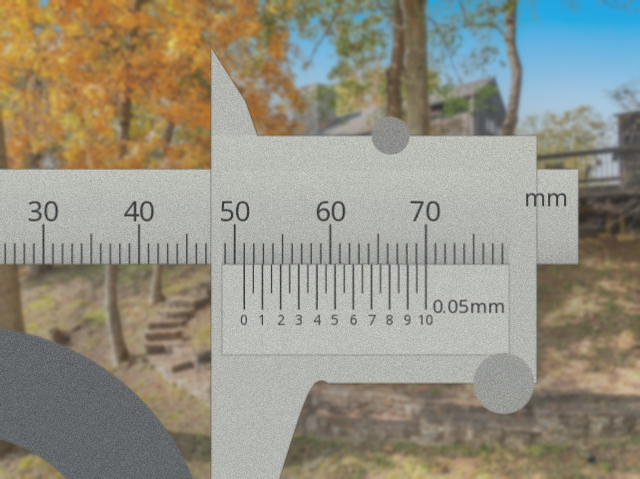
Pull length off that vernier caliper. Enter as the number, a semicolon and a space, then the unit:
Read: 51.0; mm
